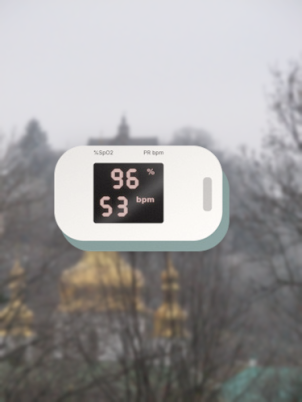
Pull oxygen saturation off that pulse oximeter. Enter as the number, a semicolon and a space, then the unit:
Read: 96; %
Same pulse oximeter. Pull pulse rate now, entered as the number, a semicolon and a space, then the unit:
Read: 53; bpm
